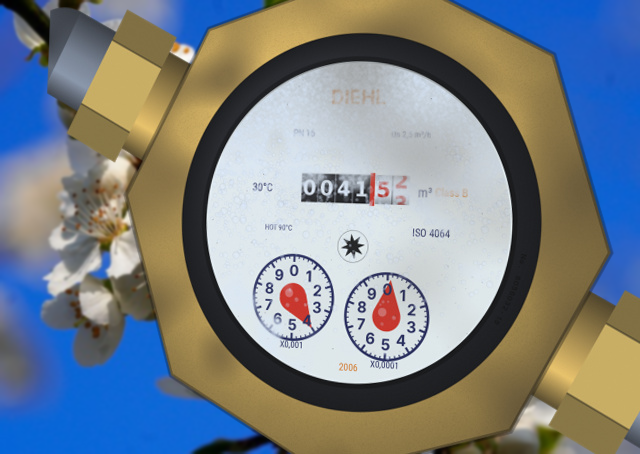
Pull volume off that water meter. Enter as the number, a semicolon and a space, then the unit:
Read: 41.5240; m³
